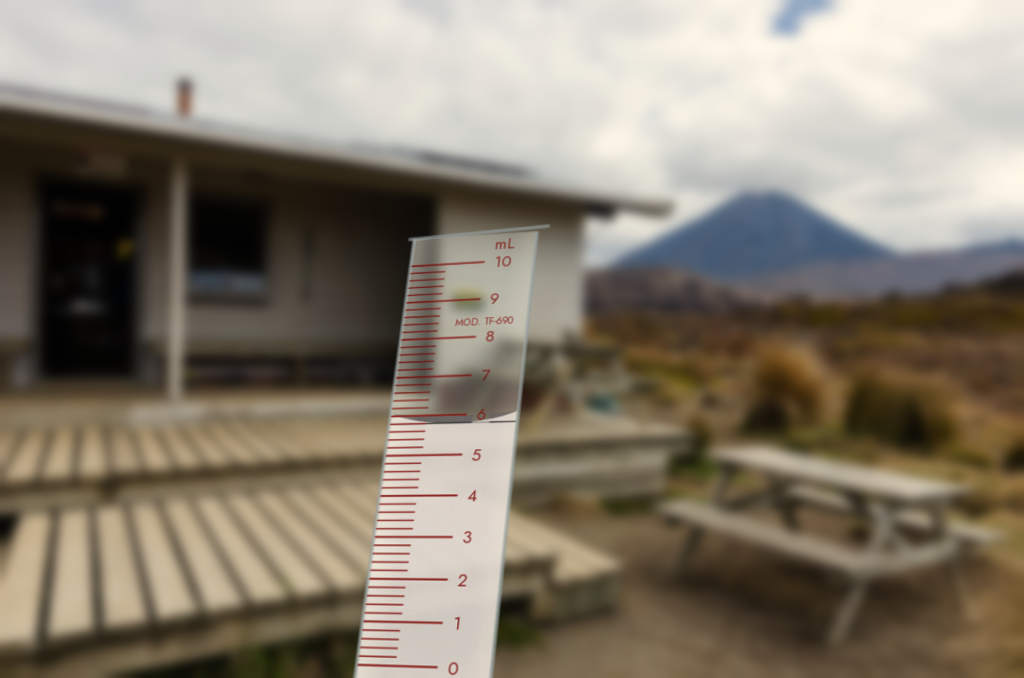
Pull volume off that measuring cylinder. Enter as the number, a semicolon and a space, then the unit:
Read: 5.8; mL
